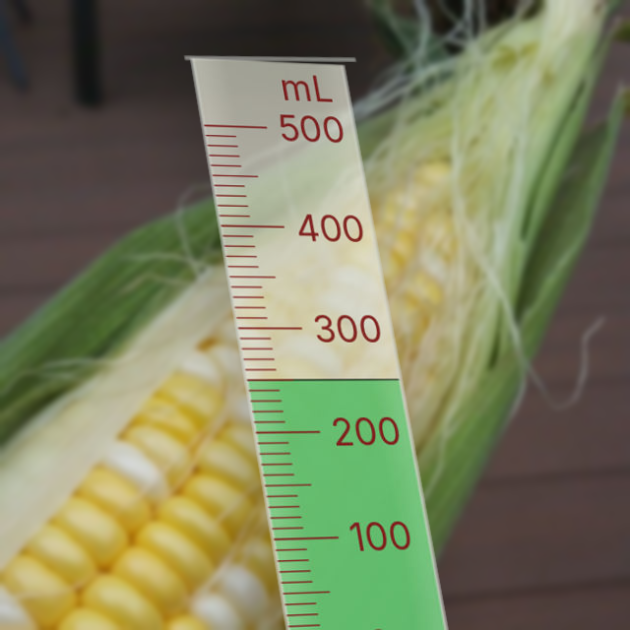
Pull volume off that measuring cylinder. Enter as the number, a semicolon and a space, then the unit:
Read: 250; mL
